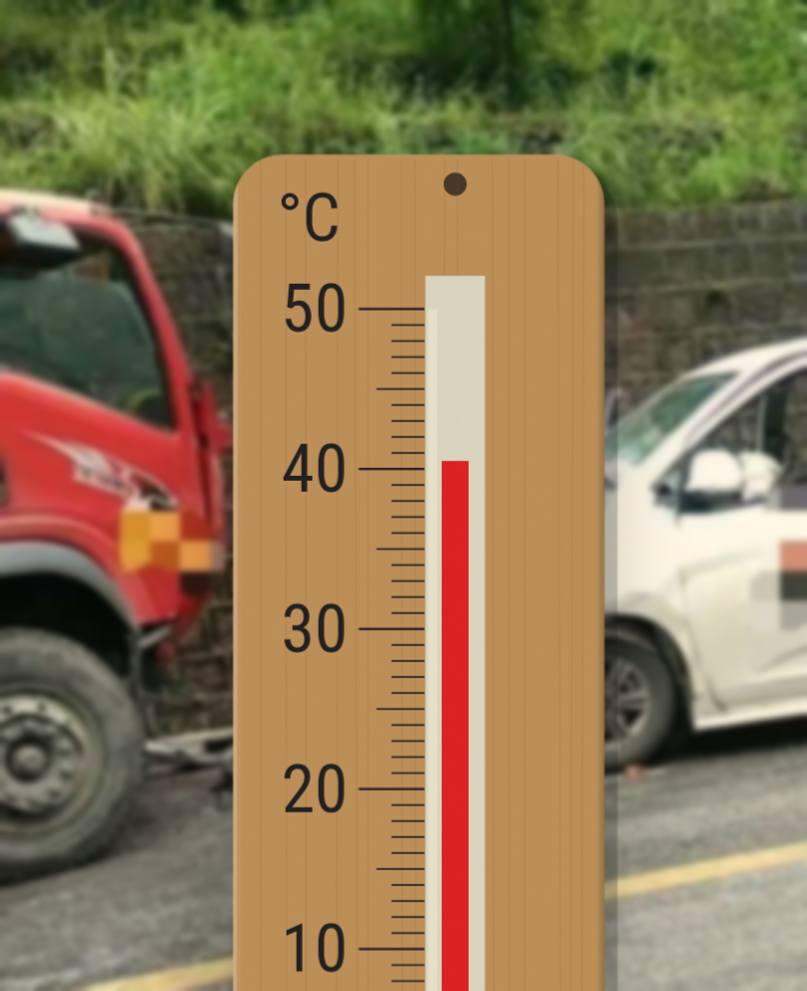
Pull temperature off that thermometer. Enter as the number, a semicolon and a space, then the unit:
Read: 40.5; °C
